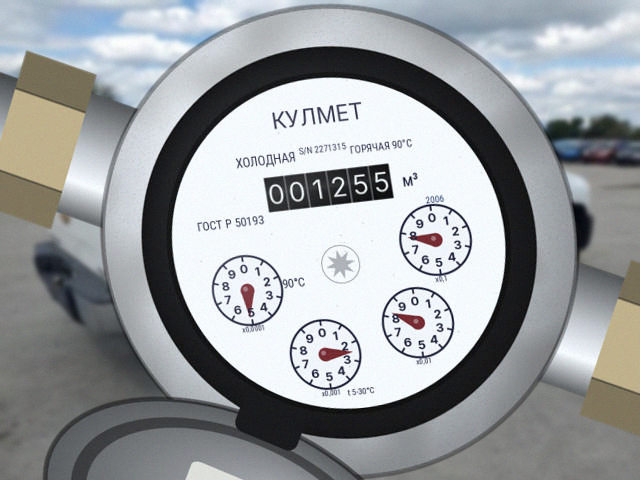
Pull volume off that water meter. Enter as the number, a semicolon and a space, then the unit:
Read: 1255.7825; m³
